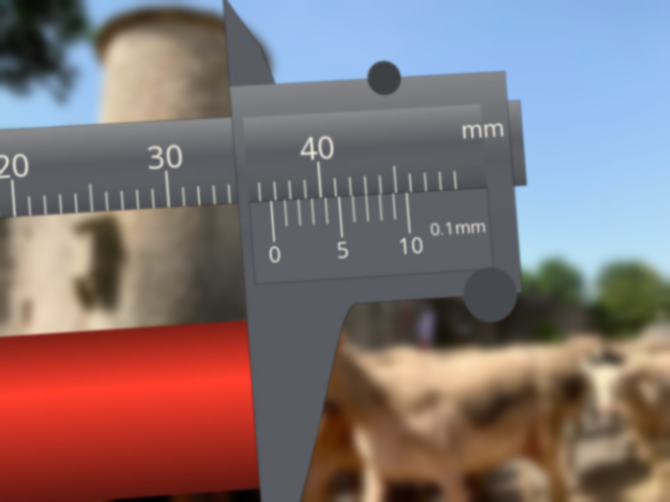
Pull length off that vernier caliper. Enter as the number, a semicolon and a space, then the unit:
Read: 36.7; mm
